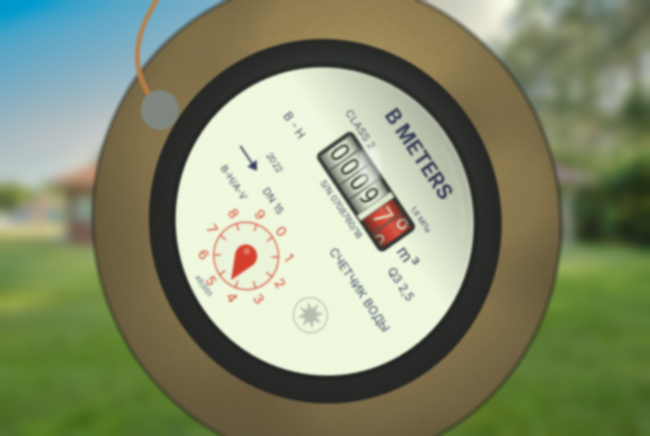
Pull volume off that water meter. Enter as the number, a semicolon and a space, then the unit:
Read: 9.784; m³
